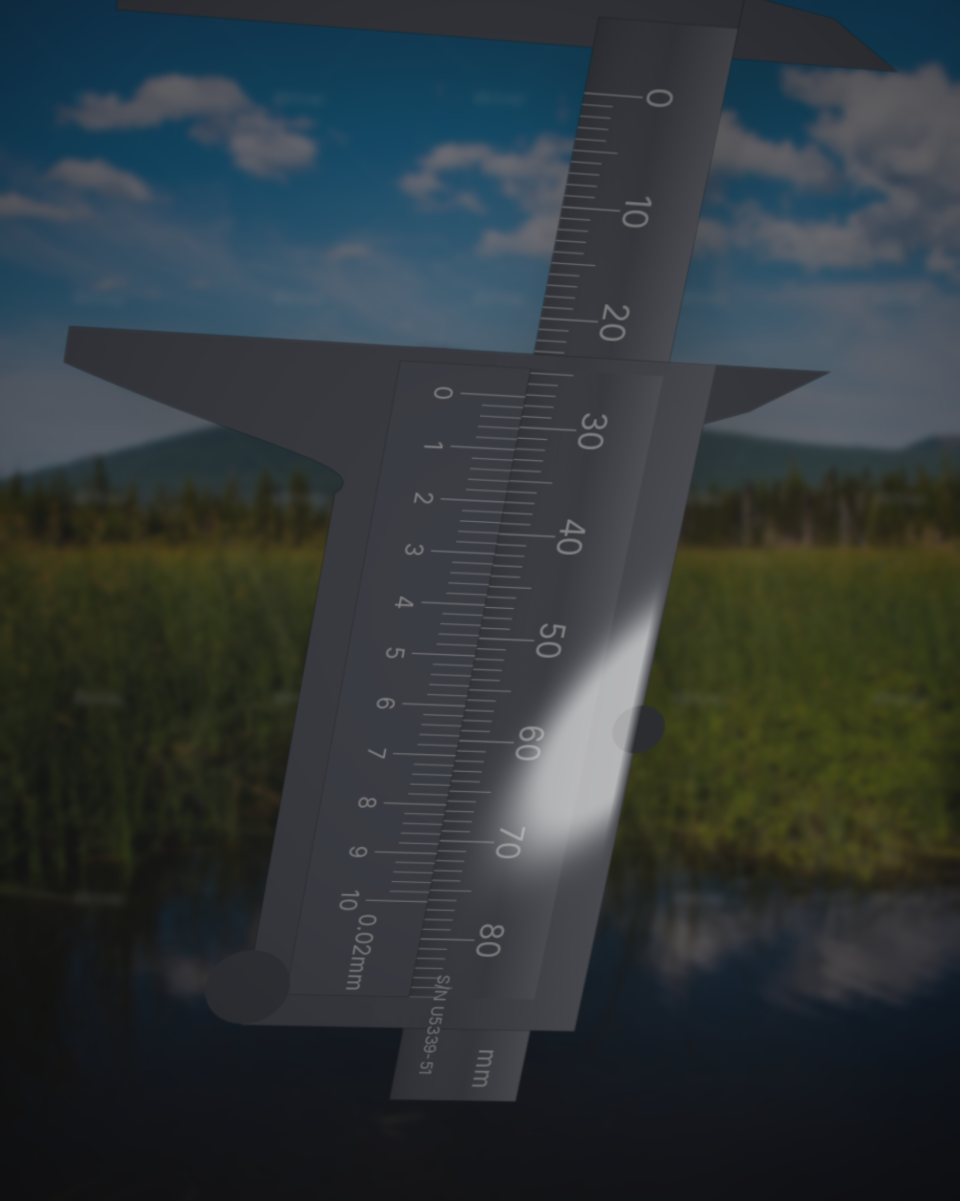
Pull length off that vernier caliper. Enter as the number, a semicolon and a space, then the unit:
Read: 27.2; mm
